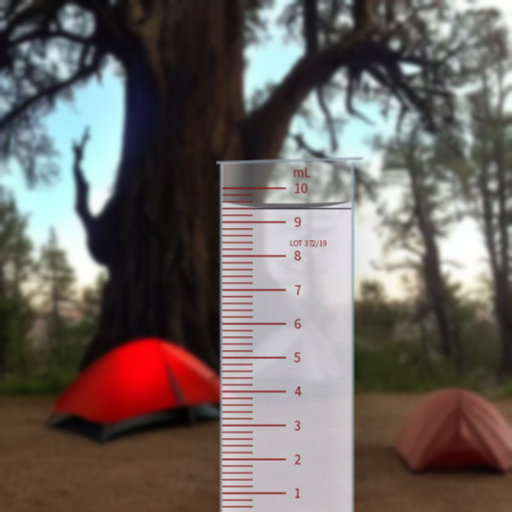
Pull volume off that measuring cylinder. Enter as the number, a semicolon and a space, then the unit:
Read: 9.4; mL
